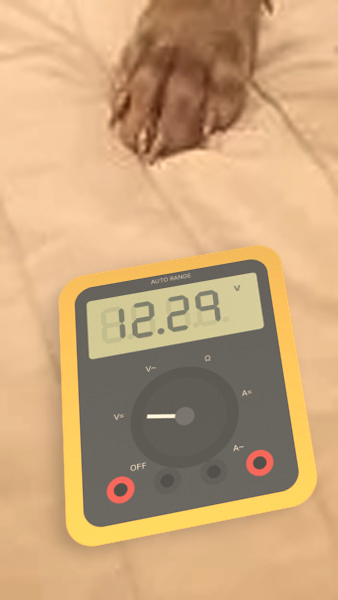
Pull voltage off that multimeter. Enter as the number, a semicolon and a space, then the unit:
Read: 12.29; V
